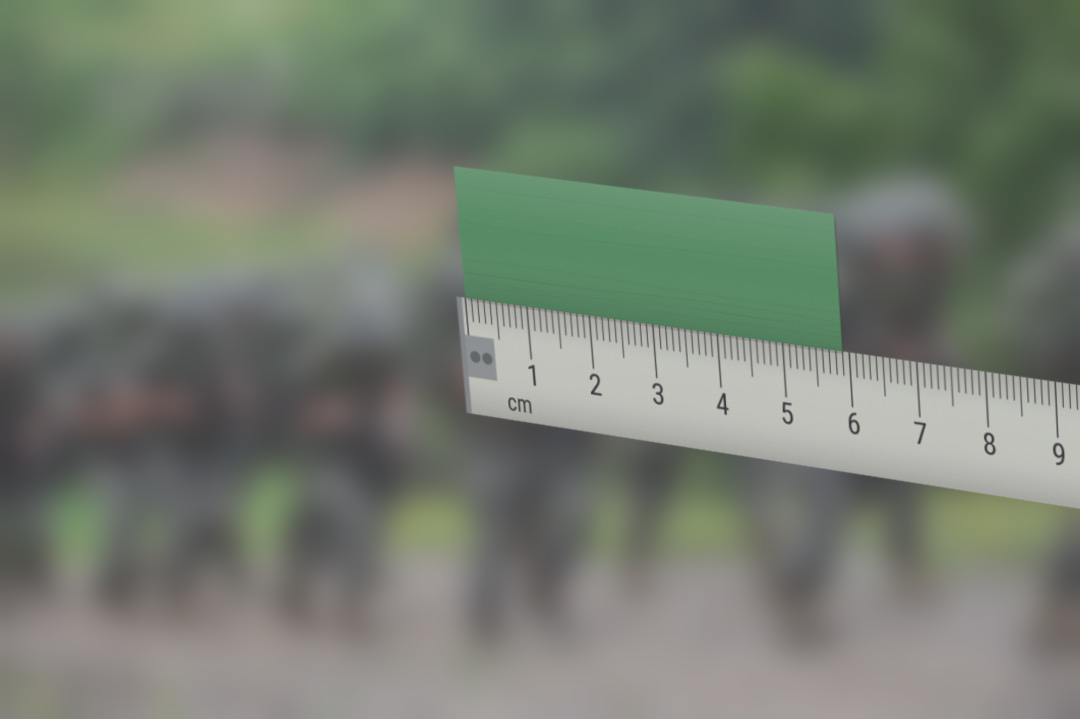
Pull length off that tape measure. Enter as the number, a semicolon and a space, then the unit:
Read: 5.9; cm
